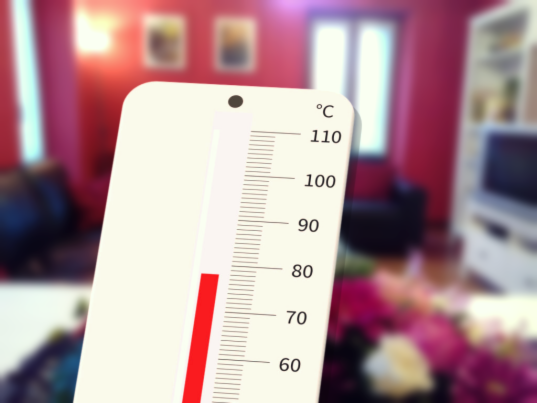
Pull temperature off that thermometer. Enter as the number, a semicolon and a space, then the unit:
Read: 78; °C
